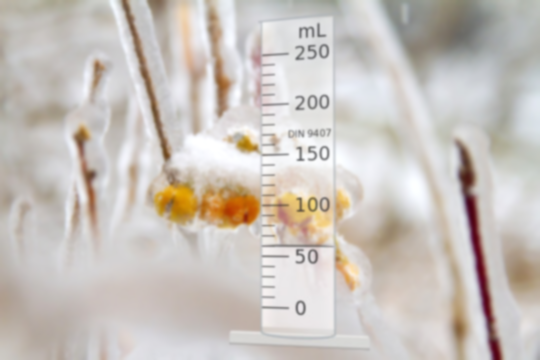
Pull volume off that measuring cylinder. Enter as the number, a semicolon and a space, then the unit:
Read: 60; mL
